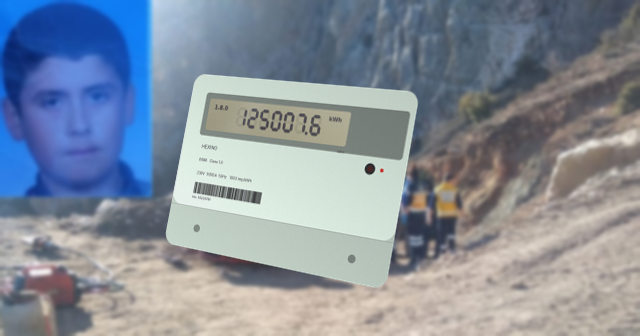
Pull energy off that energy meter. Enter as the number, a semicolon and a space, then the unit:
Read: 125007.6; kWh
